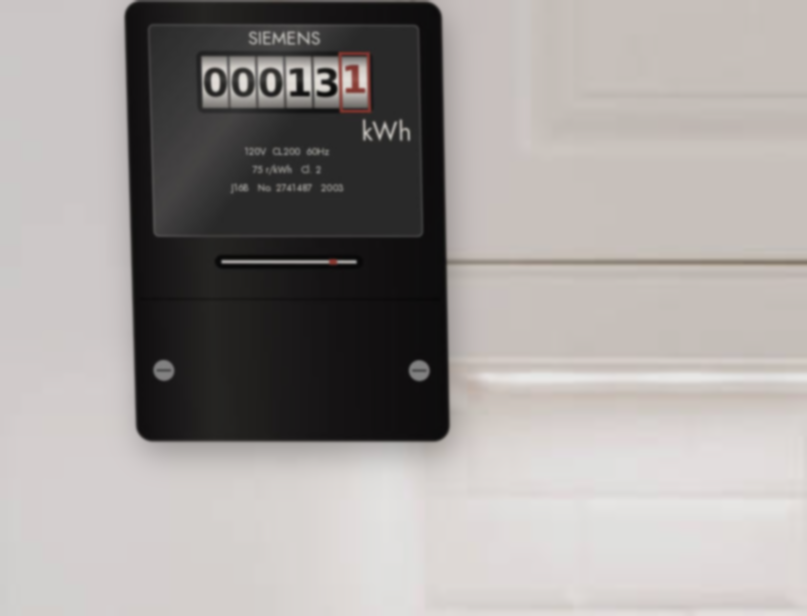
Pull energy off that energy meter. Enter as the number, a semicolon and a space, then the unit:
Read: 13.1; kWh
